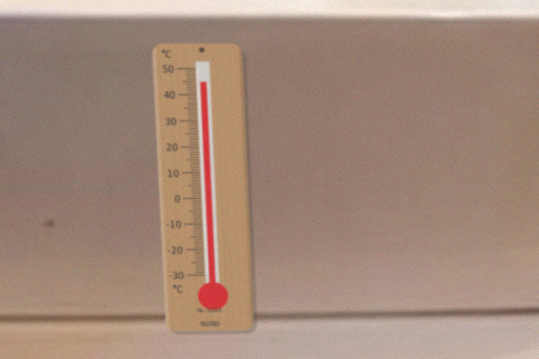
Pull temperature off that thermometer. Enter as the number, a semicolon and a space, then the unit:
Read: 45; °C
